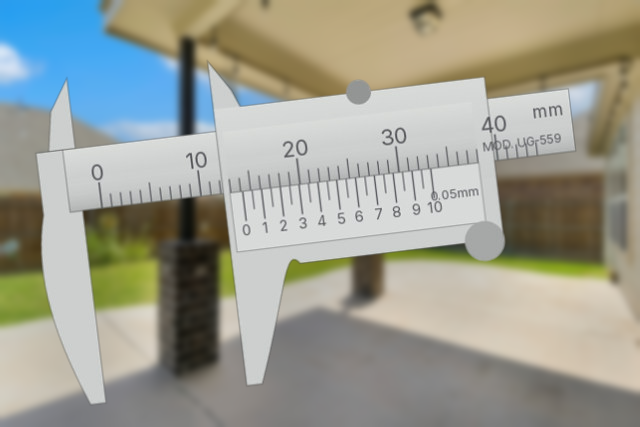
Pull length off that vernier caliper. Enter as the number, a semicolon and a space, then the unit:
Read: 14.2; mm
